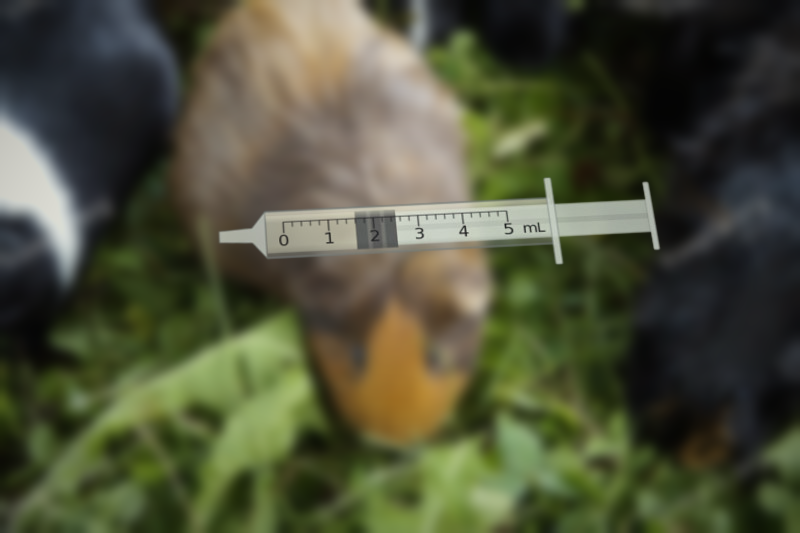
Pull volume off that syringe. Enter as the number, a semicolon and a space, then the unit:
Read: 1.6; mL
